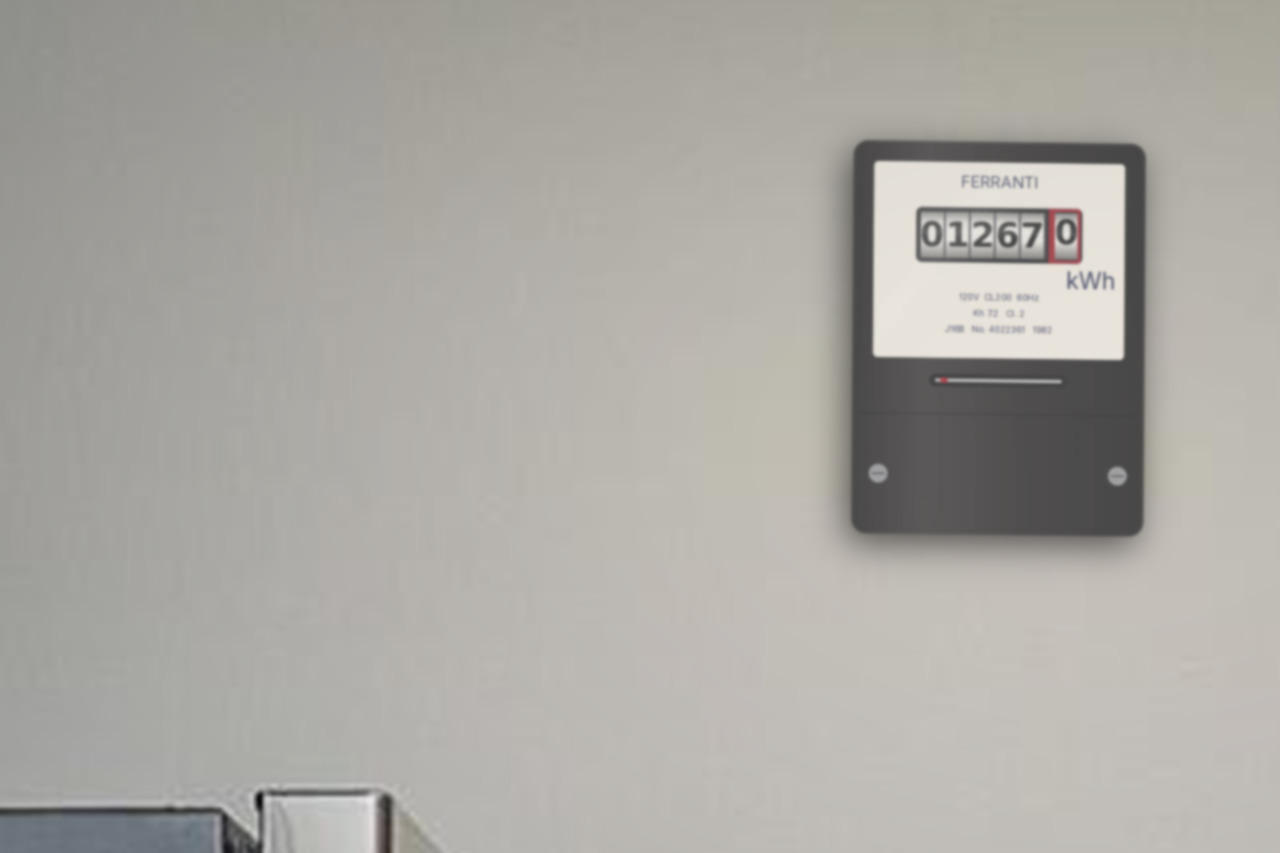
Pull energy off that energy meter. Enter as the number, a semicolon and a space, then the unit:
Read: 1267.0; kWh
